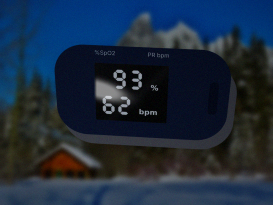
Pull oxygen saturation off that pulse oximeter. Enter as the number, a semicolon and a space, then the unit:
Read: 93; %
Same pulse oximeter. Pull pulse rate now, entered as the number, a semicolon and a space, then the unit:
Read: 62; bpm
